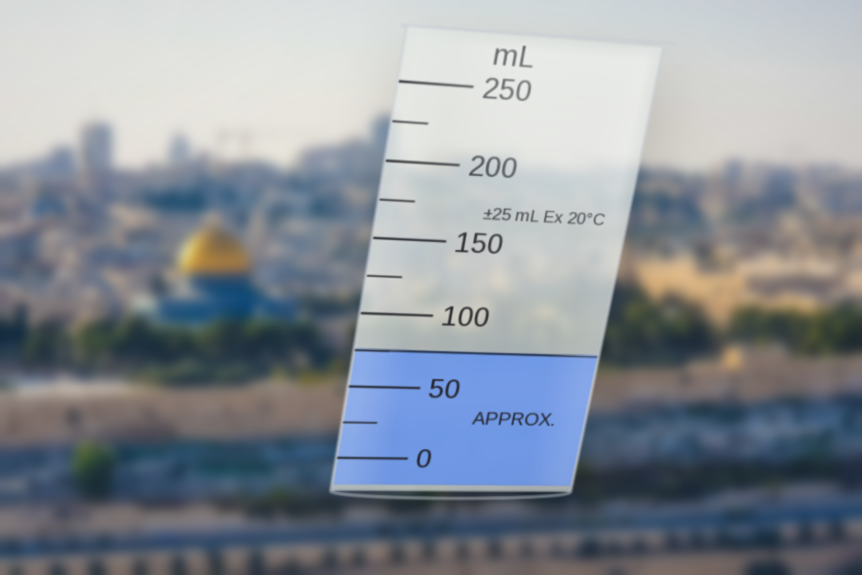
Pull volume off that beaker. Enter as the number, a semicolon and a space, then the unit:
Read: 75; mL
